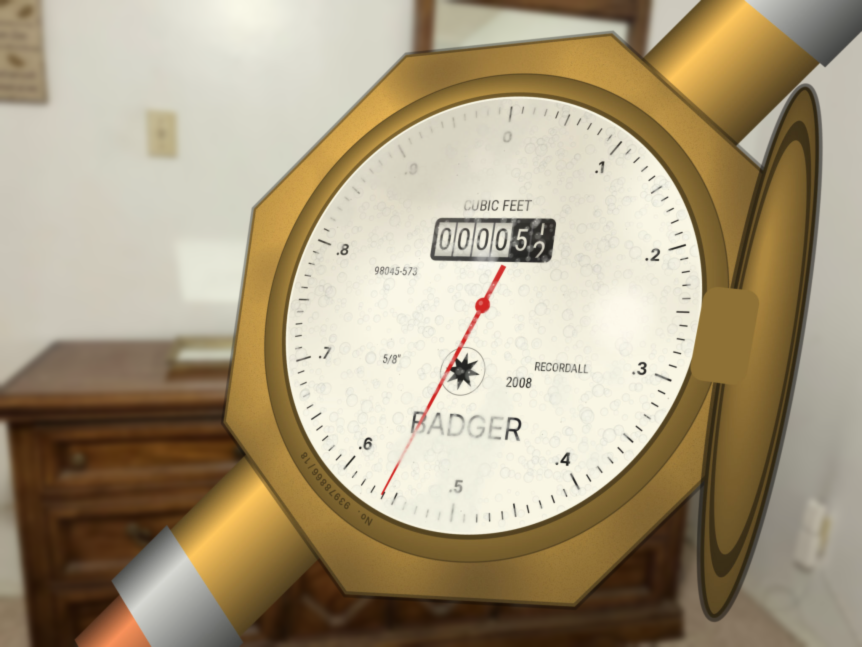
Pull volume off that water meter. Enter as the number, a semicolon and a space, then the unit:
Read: 51.56; ft³
